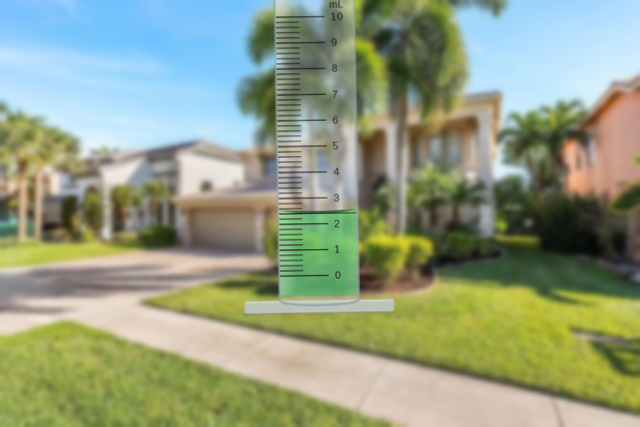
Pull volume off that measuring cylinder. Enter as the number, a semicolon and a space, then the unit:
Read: 2.4; mL
